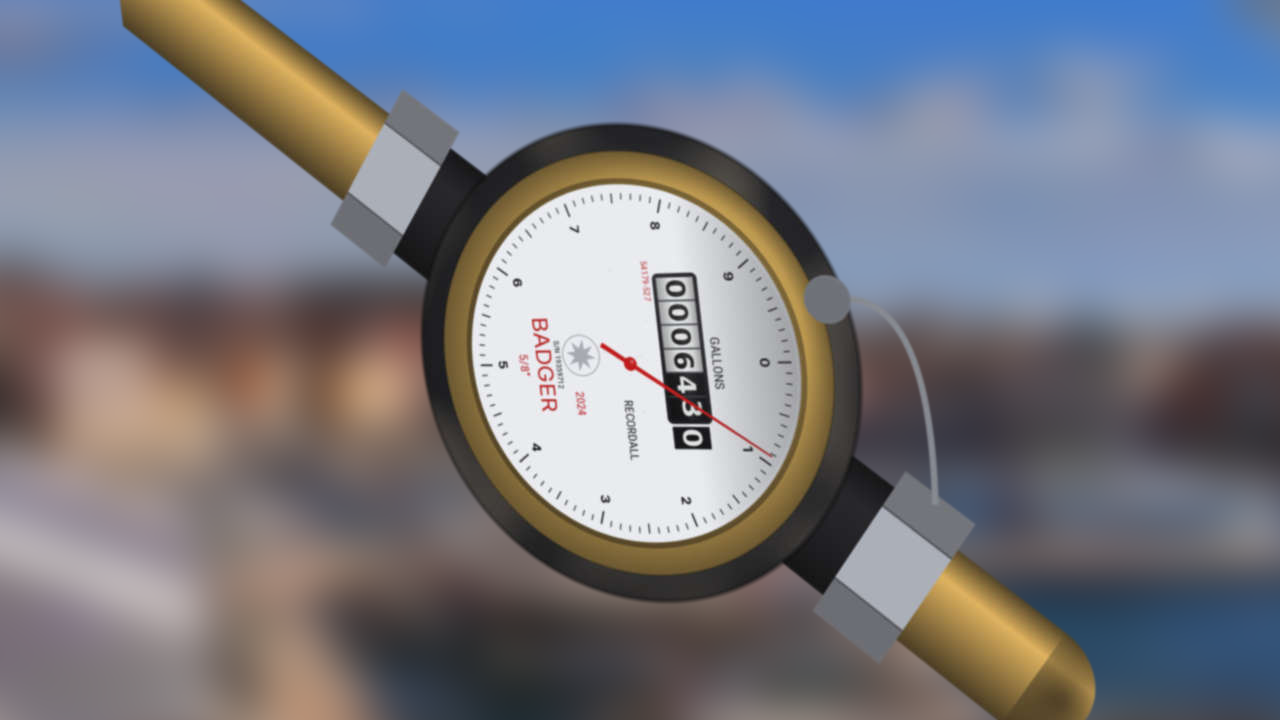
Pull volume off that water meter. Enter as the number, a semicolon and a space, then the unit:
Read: 6430.9; gal
